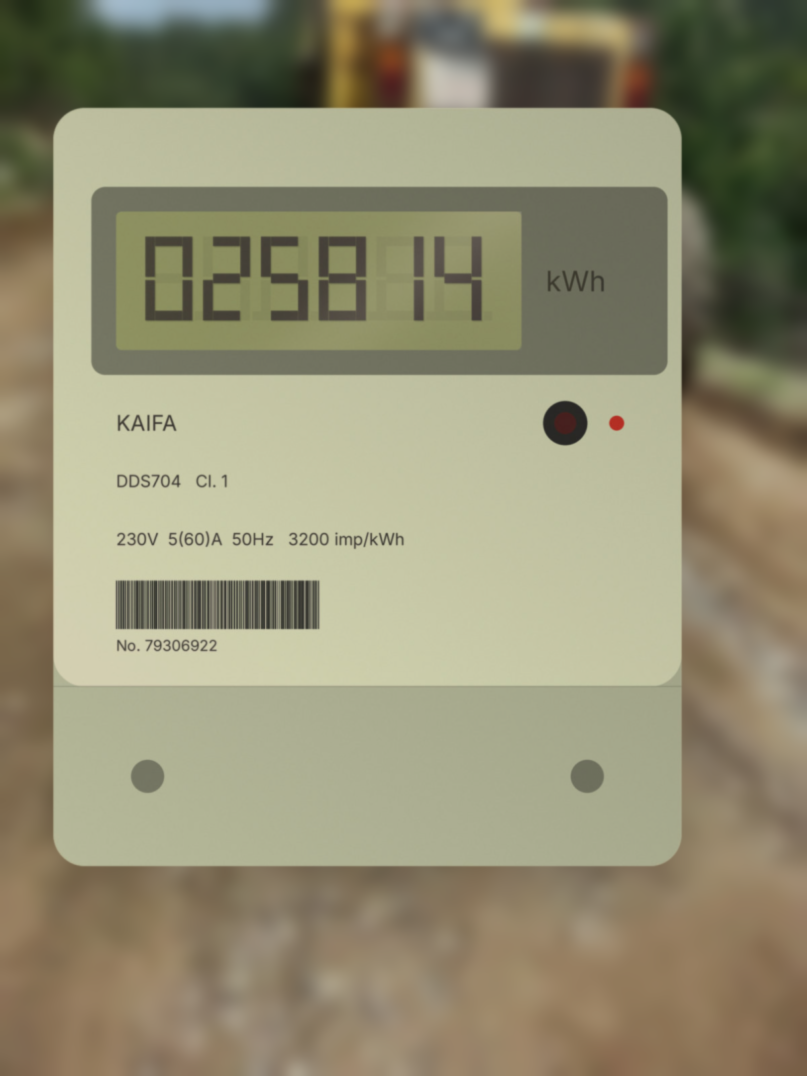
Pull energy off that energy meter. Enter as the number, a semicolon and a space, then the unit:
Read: 25814; kWh
